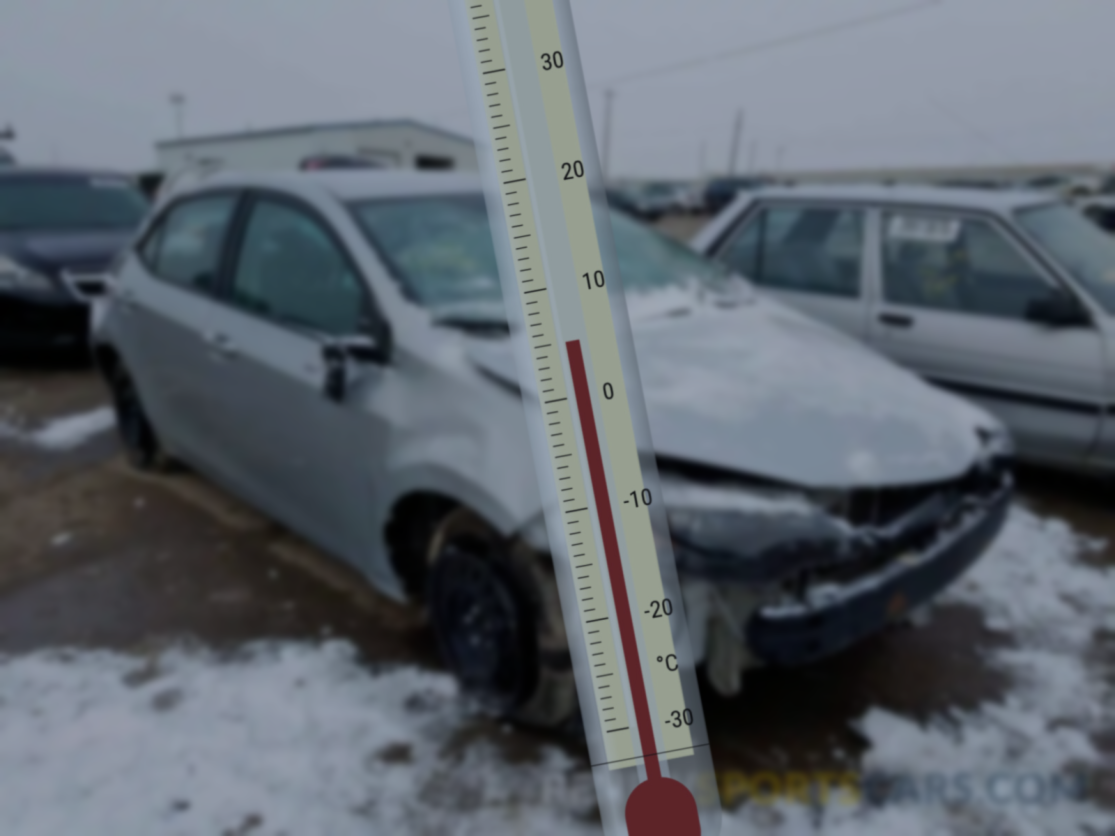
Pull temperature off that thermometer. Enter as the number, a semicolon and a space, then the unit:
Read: 5; °C
